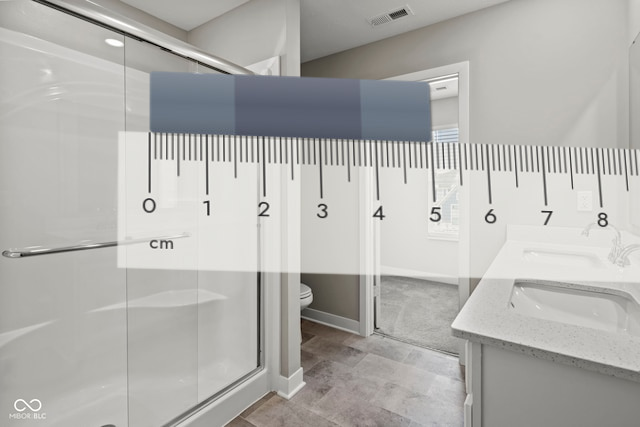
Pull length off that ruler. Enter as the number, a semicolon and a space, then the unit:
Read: 5; cm
